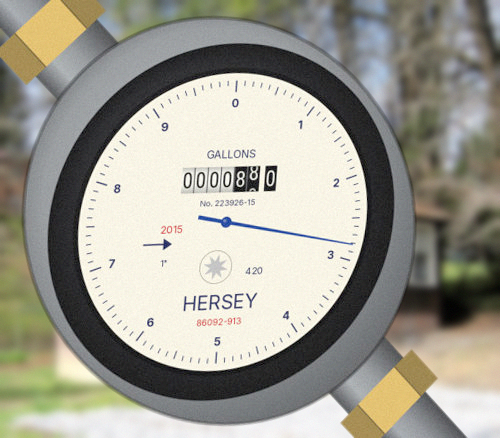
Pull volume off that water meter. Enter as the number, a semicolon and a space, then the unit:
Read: 882.8; gal
